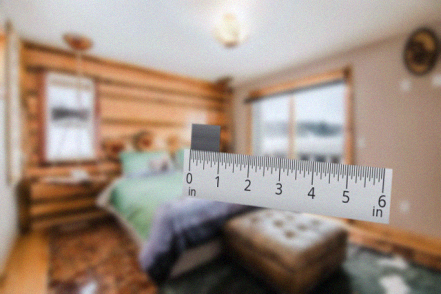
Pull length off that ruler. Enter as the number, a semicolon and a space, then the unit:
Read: 1; in
